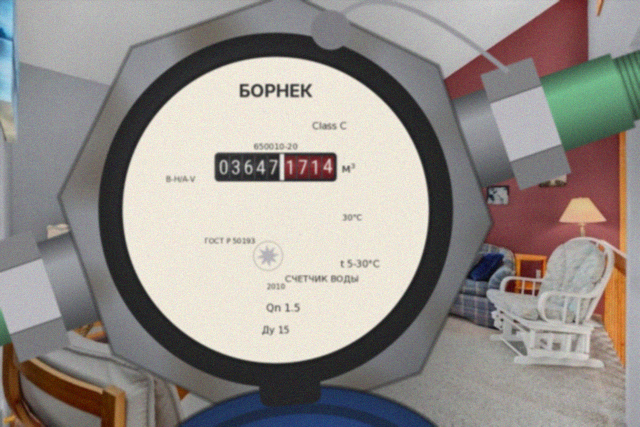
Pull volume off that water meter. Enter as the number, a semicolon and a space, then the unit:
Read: 3647.1714; m³
